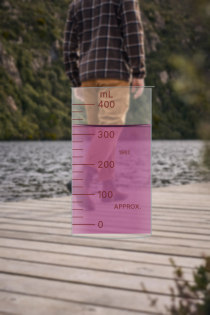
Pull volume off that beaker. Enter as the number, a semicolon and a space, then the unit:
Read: 325; mL
